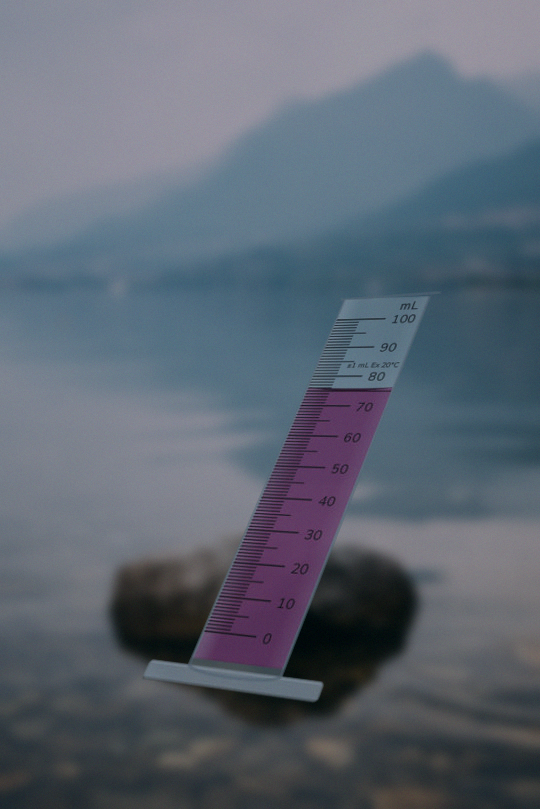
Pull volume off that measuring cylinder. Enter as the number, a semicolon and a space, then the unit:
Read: 75; mL
